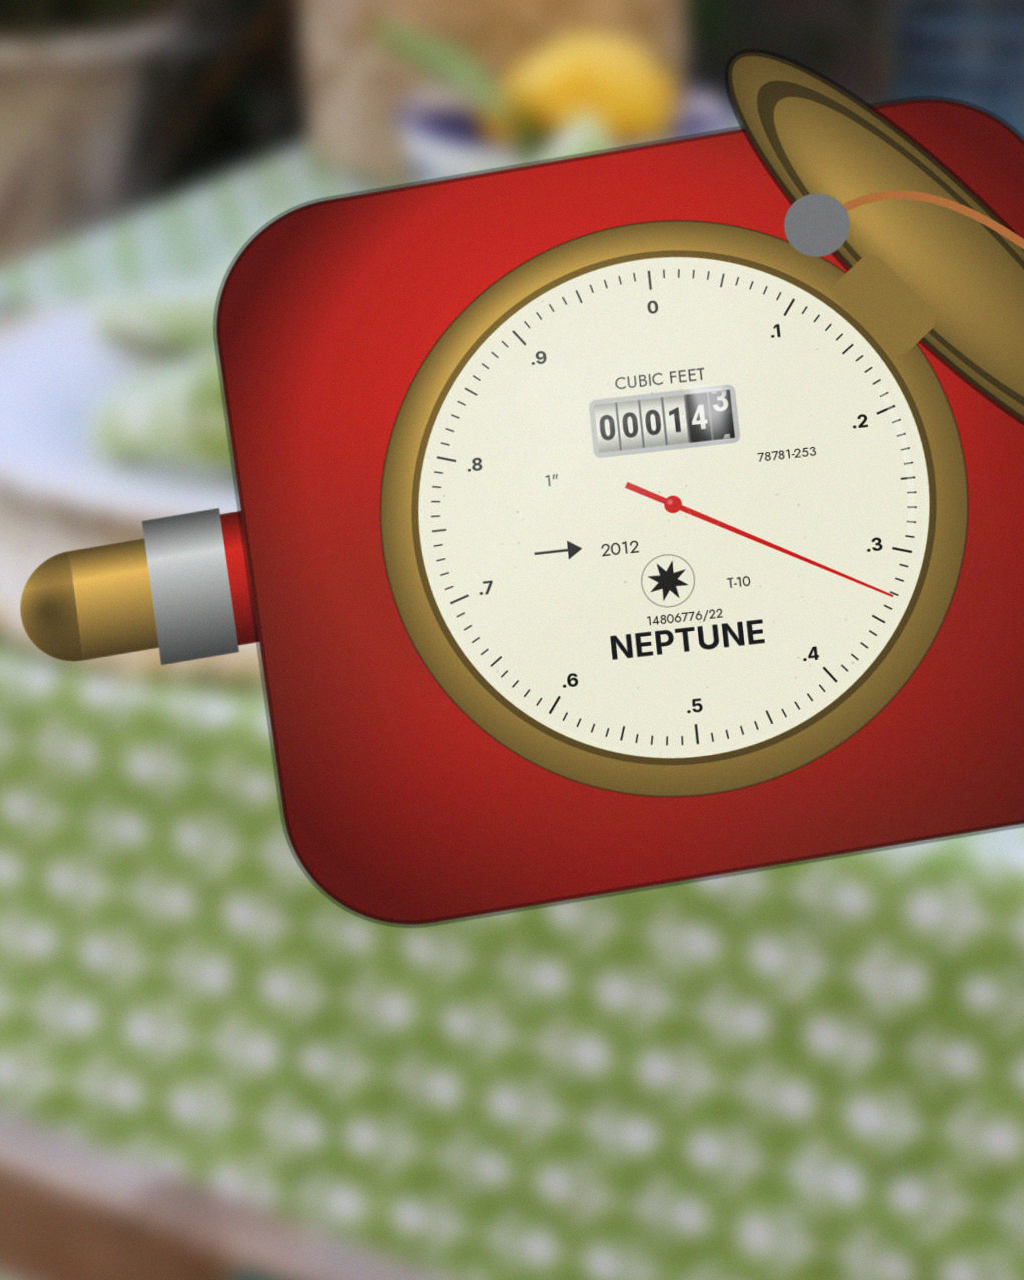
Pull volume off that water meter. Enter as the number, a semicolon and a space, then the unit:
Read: 143.33; ft³
